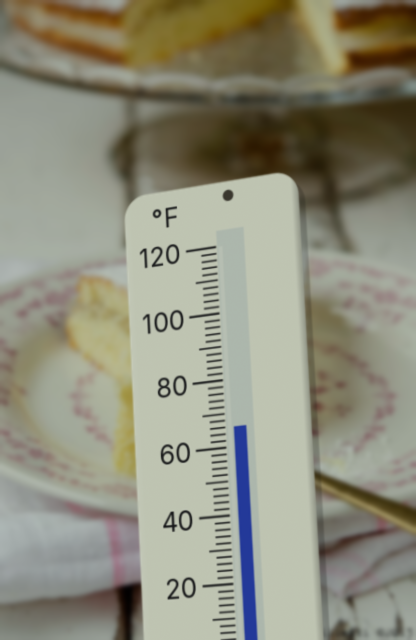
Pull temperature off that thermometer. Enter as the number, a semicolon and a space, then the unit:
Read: 66; °F
